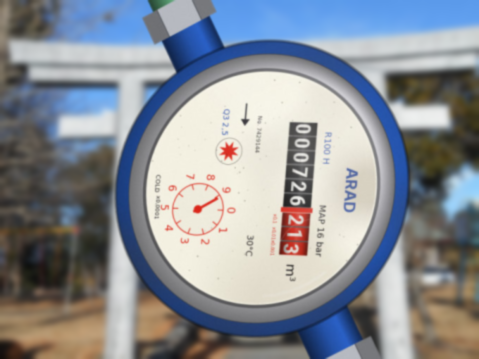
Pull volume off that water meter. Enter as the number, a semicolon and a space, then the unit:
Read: 726.2129; m³
